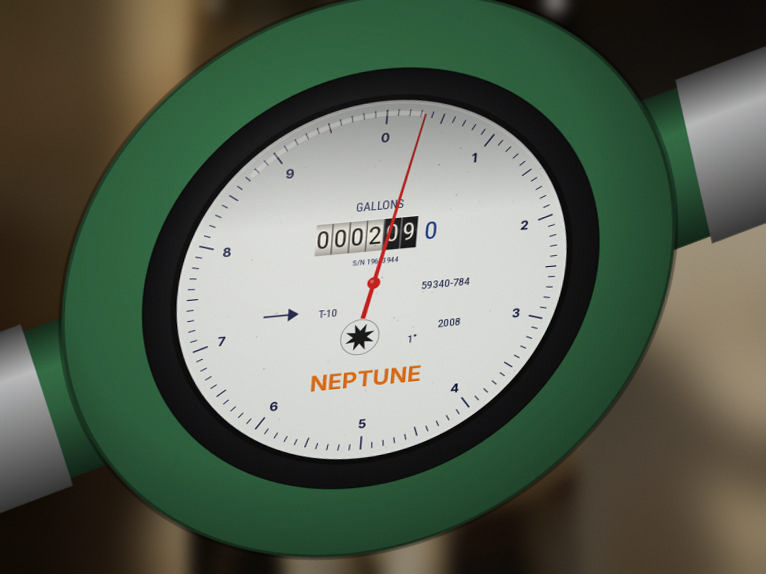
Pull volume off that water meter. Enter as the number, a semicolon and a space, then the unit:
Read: 2090.3; gal
